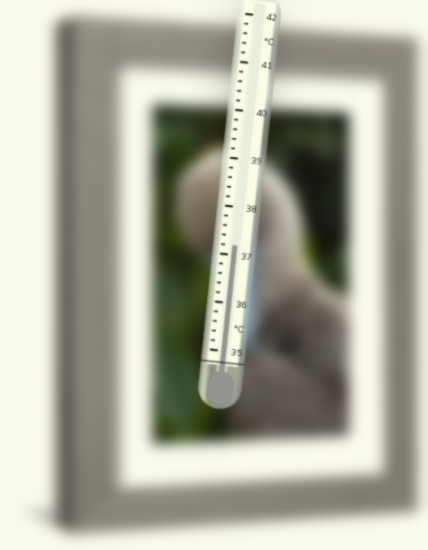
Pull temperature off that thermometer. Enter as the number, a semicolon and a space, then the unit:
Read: 37.2; °C
